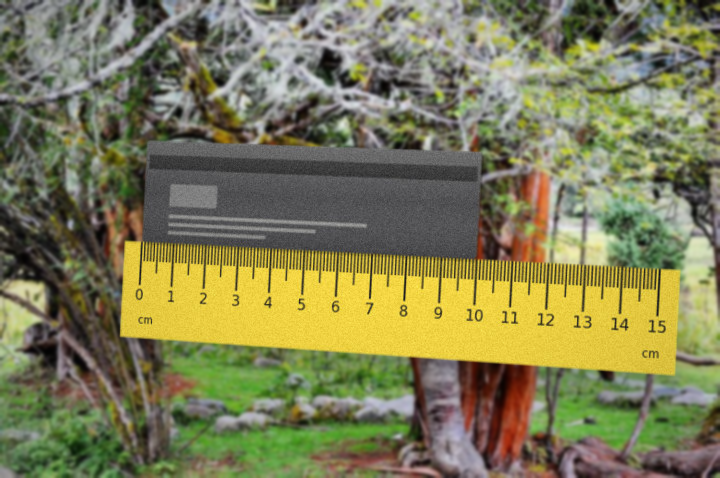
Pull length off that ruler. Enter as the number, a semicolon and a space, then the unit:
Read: 10; cm
